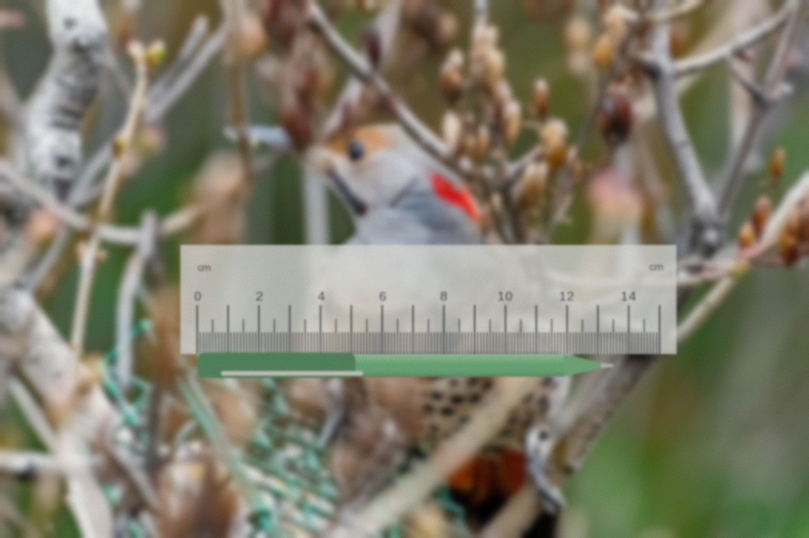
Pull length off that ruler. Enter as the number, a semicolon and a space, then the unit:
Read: 13.5; cm
